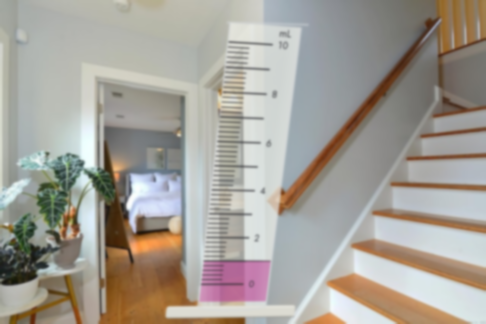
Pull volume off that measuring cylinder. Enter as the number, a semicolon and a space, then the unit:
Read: 1; mL
